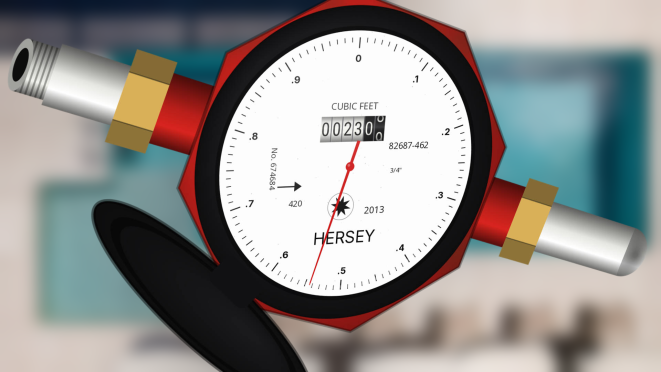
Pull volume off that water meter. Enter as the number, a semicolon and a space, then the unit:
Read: 2308.54; ft³
